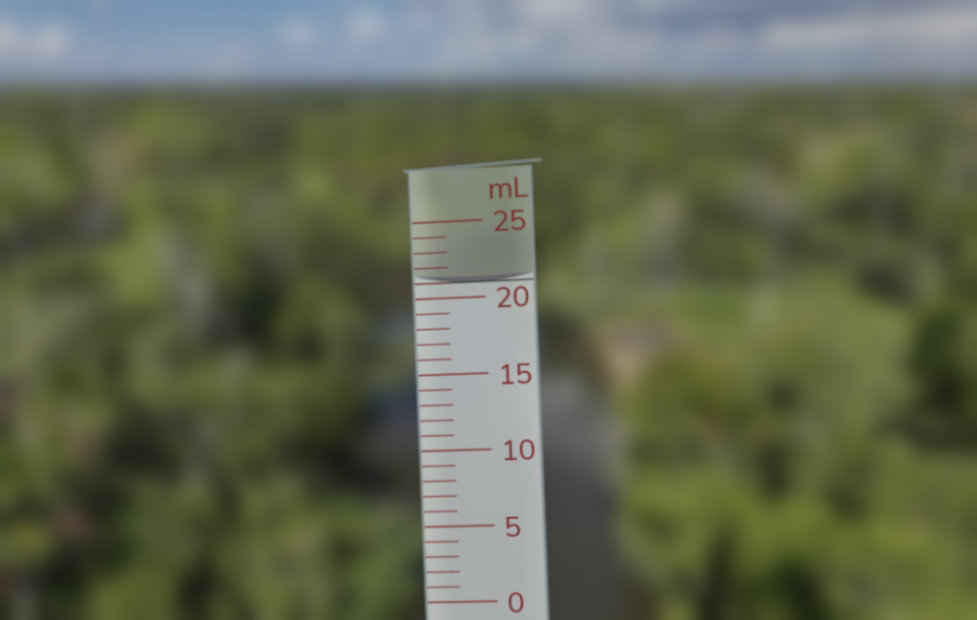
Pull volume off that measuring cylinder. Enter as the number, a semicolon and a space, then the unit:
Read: 21; mL
